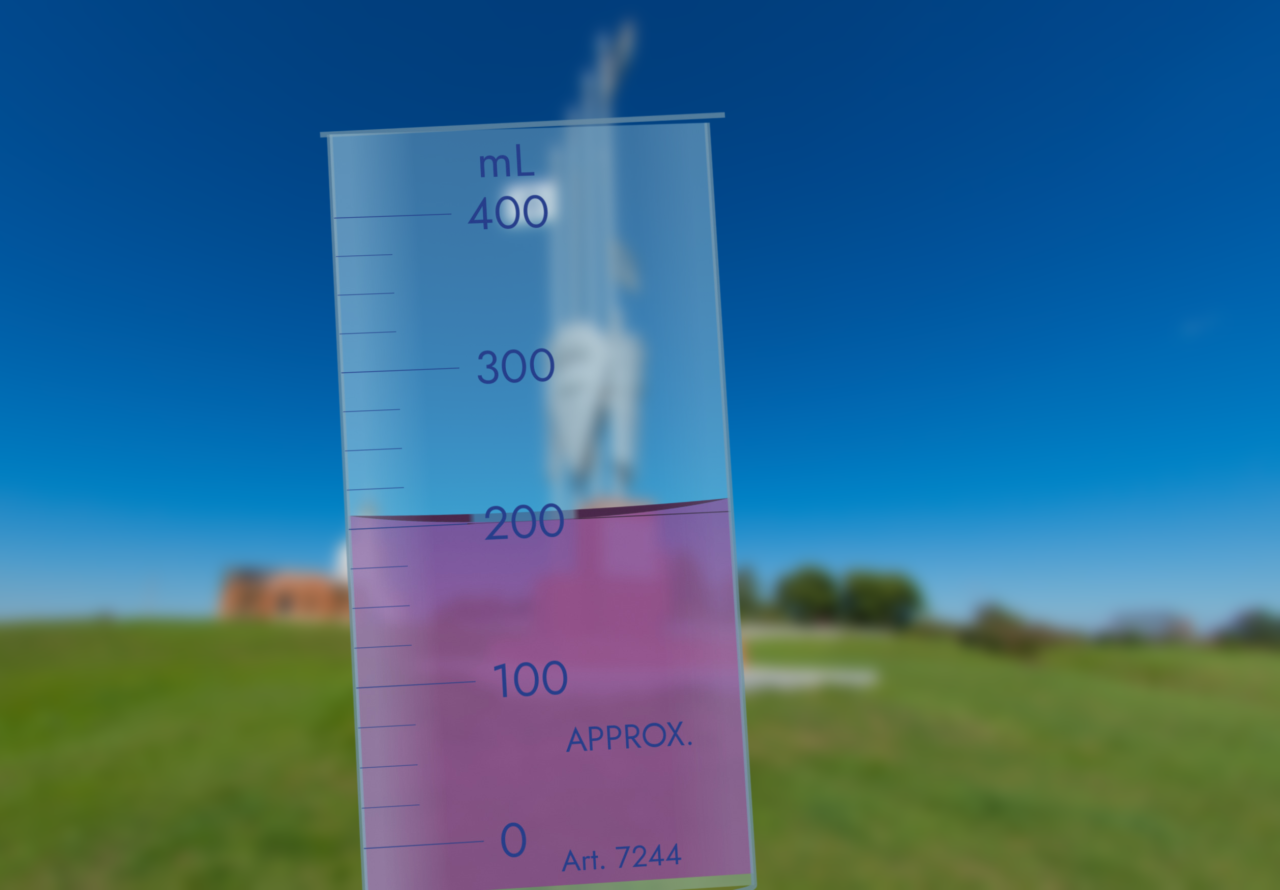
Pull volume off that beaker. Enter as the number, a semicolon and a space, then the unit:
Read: 200; mL
